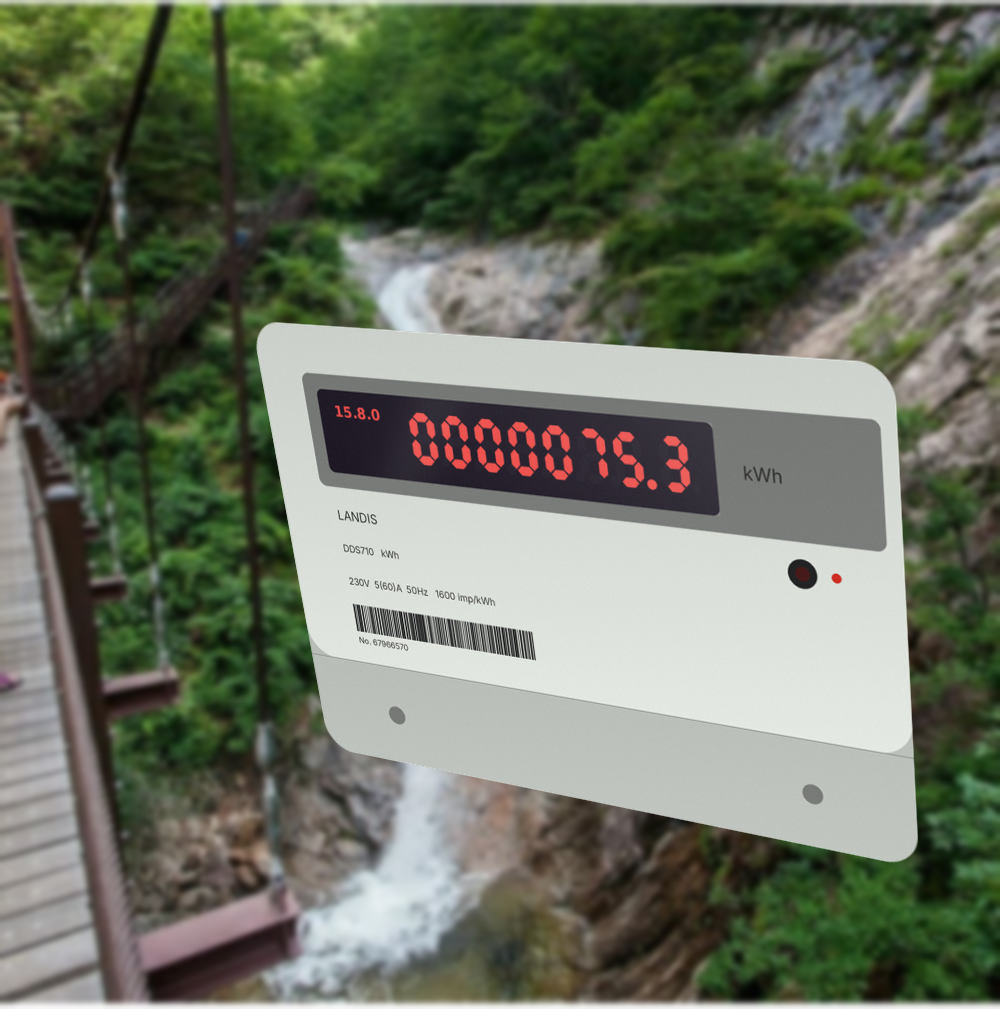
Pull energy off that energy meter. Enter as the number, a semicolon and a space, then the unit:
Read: 75.3; kWh
